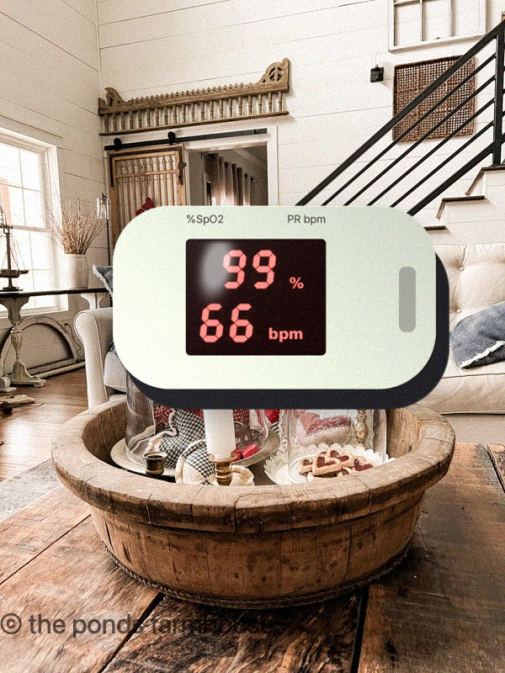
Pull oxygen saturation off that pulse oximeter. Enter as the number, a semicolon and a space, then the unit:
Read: 99; %
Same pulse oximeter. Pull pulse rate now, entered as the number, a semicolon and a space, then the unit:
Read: 66; bpm
